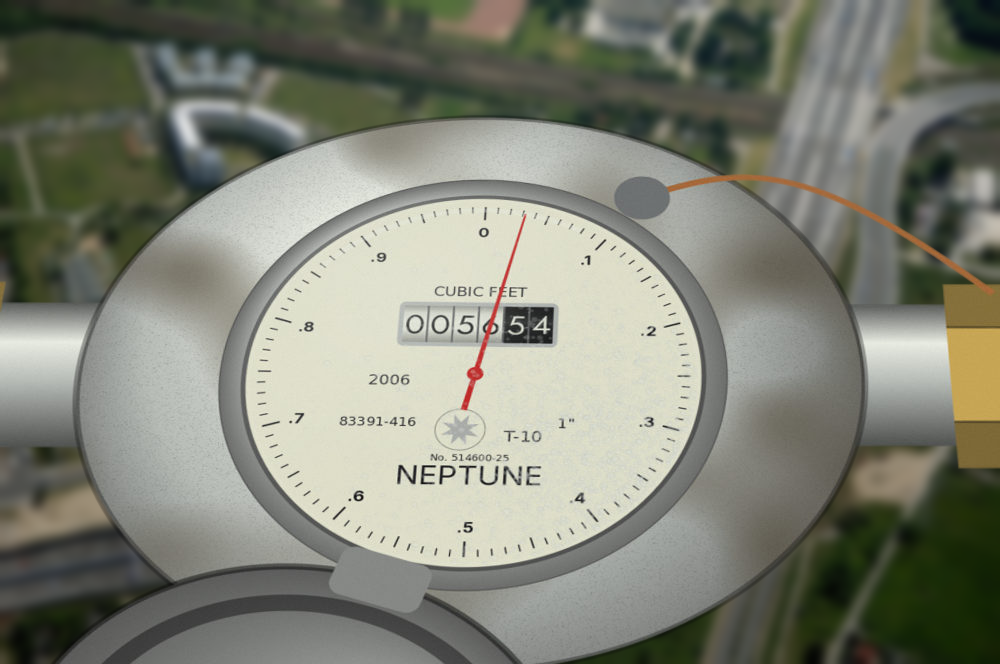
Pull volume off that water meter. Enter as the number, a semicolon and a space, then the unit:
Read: 5654.03; ft³
